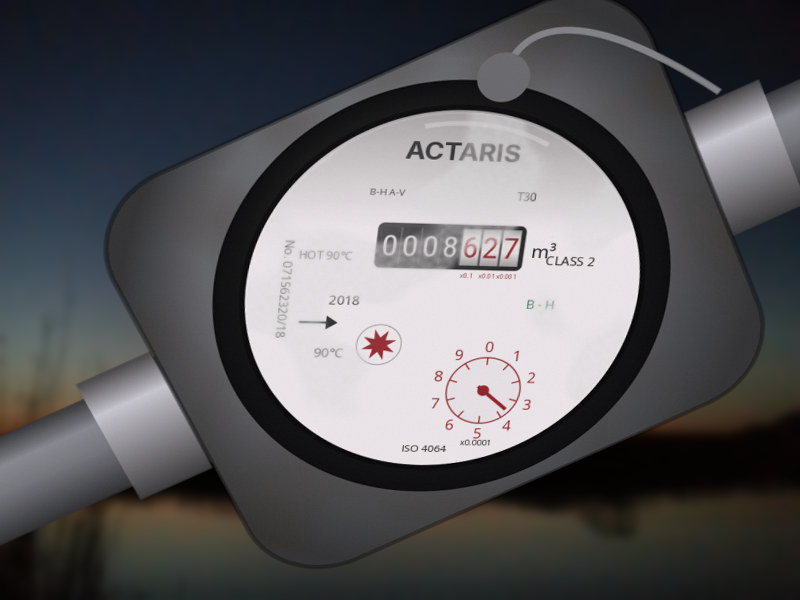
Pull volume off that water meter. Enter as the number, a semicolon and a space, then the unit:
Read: 8.6273; m³
